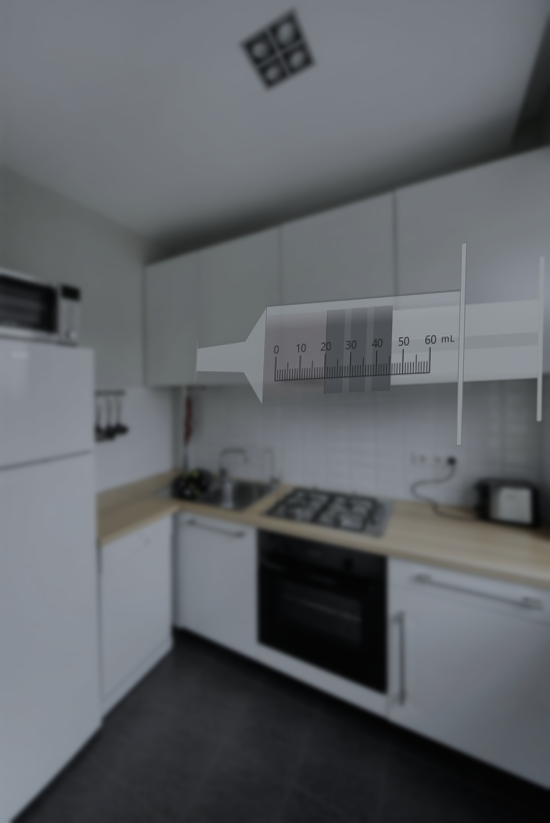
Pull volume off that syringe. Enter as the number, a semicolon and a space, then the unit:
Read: 20; mL
